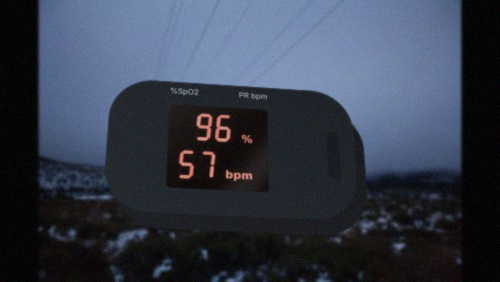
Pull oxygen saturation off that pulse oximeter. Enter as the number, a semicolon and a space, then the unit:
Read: 96; %
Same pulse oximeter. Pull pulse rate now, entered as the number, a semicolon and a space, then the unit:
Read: 57; bpm
